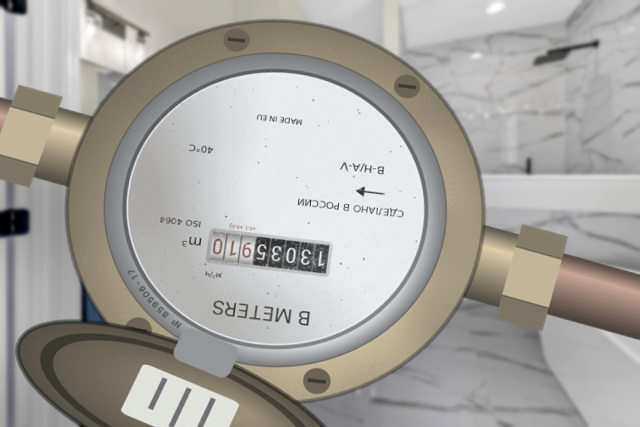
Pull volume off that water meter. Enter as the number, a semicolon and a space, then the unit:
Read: 13035.910; m³
